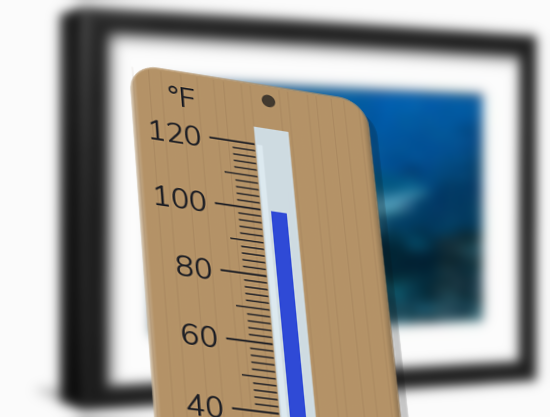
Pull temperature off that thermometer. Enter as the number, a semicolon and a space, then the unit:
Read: 100; °F
